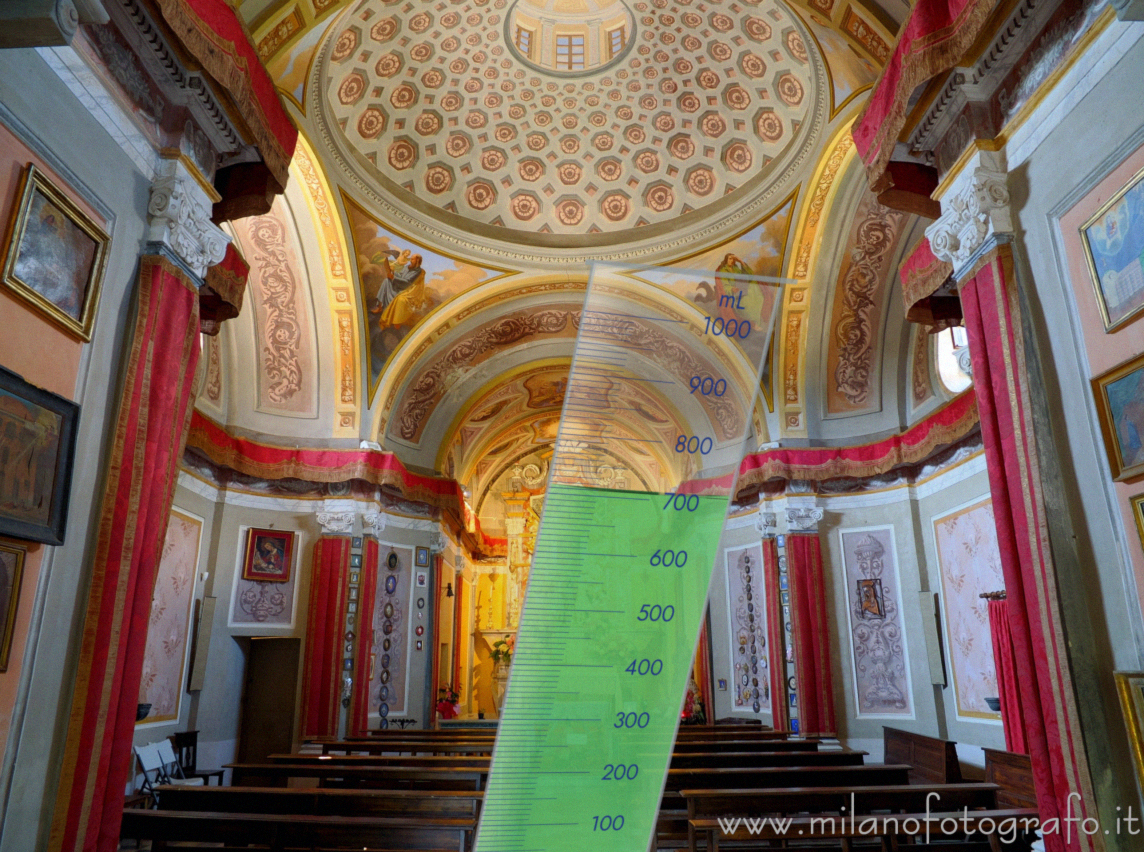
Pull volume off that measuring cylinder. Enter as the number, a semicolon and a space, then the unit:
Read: 710; mL
